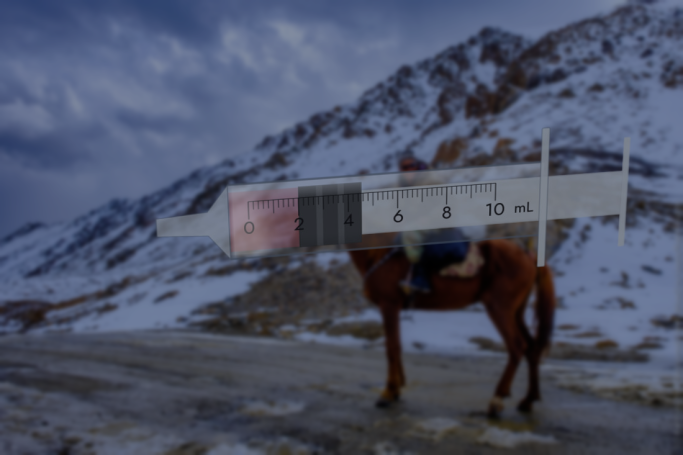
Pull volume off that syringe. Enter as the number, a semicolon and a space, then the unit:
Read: 2; mL
